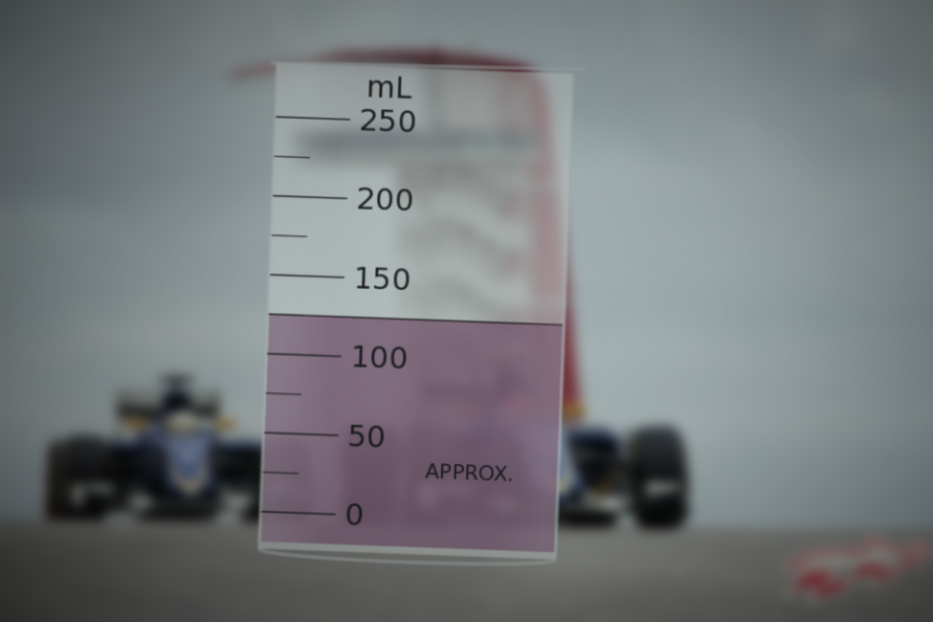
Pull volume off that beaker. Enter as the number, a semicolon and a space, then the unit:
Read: 125; mL
